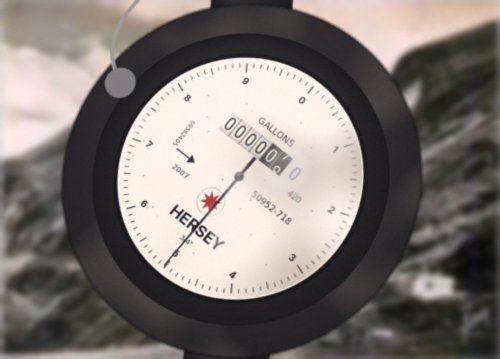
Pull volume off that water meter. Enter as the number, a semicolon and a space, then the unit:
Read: 75.0; gal
